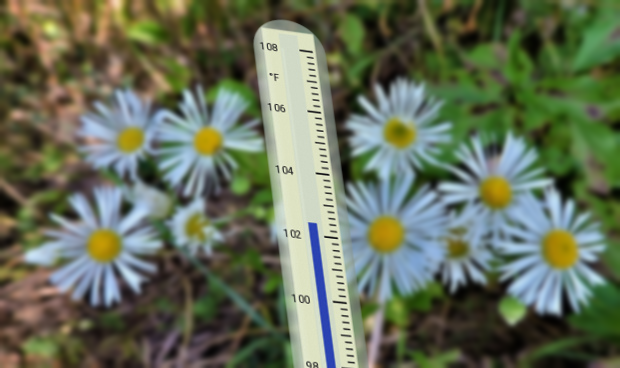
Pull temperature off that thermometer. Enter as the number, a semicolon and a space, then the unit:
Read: 102.4; °F
